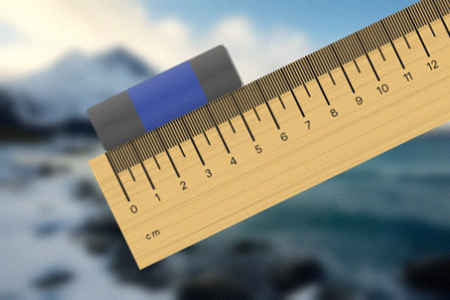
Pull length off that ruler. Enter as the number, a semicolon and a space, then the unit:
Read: 5.5; cm
